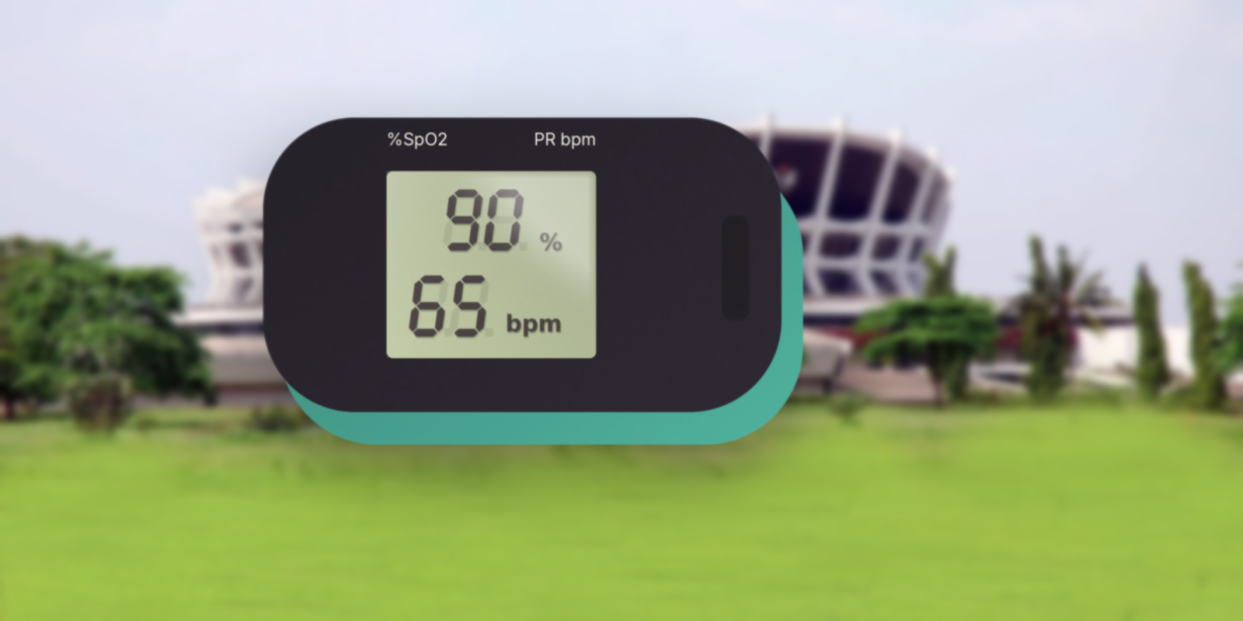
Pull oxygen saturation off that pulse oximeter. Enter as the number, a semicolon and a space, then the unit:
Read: 90; %
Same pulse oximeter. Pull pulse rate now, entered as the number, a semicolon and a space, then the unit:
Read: 65; bpm
